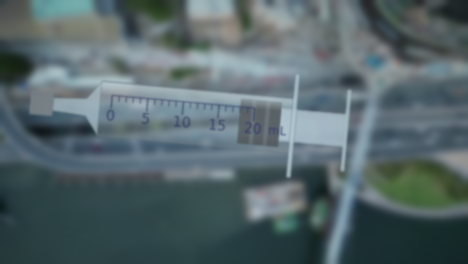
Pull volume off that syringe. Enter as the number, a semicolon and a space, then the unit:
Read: 18; mL
